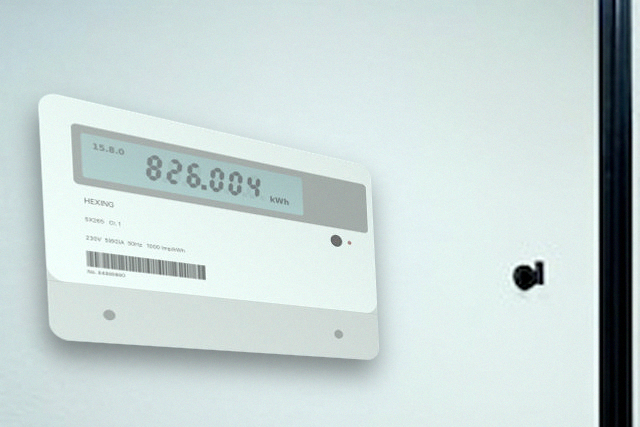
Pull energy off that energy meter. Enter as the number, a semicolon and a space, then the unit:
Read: 826.004; kWh
